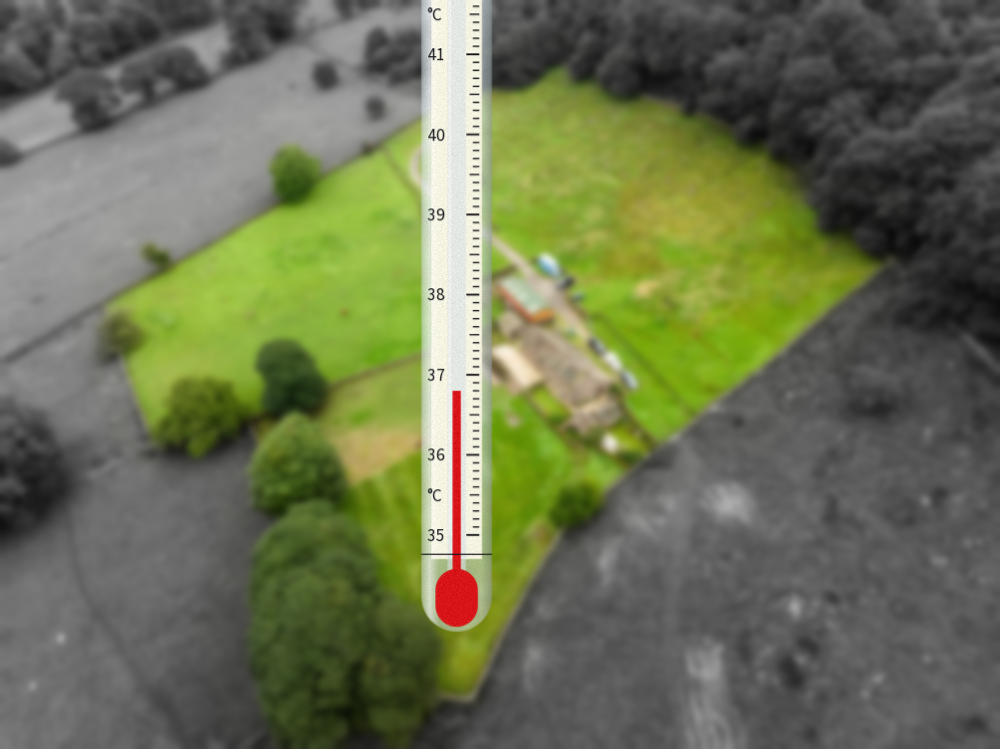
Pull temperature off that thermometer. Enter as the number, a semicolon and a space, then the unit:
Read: 36.8; °C
